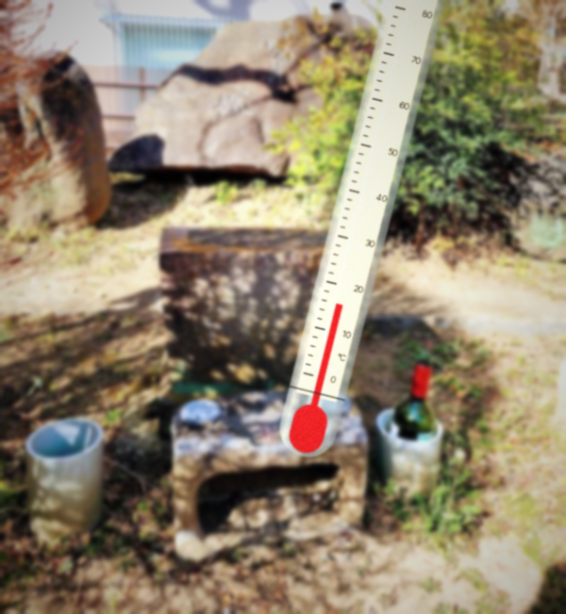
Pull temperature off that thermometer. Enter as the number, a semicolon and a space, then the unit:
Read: 16; °C
